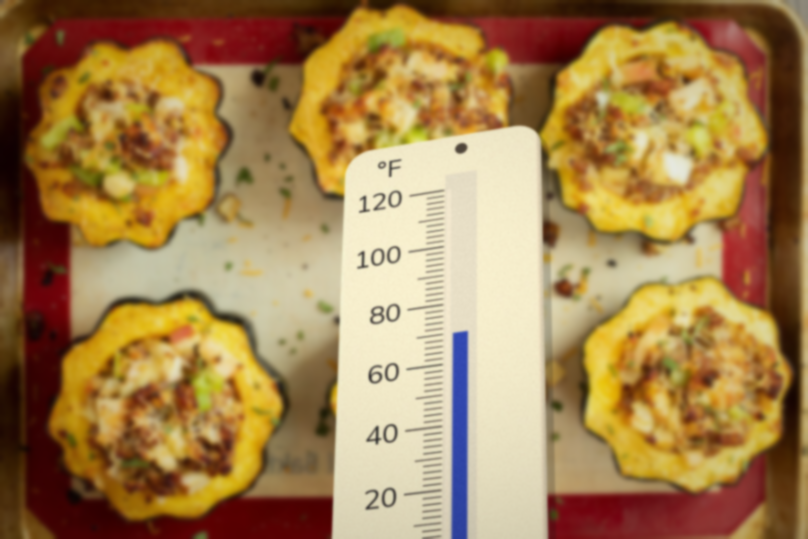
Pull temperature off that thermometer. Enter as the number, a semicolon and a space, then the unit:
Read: 70; °F
